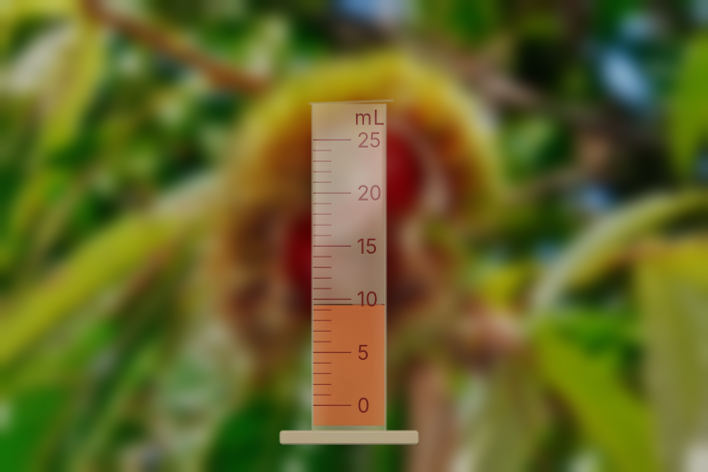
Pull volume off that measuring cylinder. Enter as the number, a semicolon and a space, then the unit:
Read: 9.5; mL
